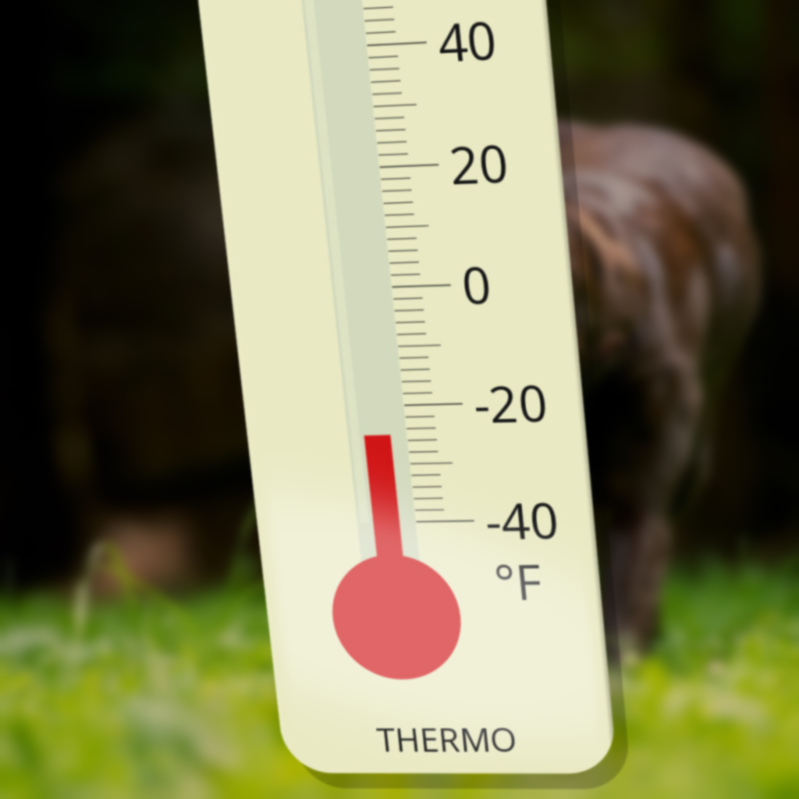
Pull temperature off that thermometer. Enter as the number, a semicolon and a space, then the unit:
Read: -25; °F
